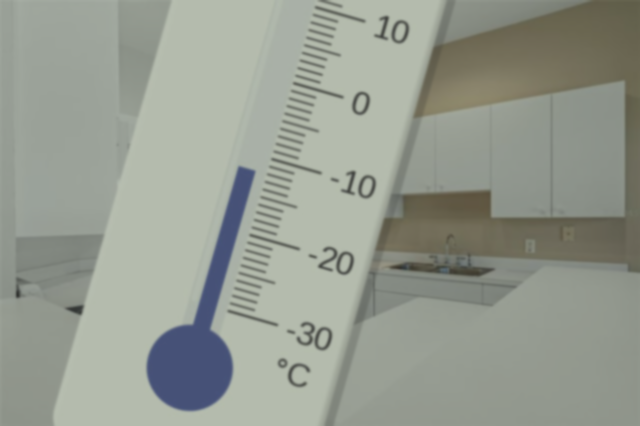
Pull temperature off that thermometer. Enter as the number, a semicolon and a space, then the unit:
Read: -12; °C
